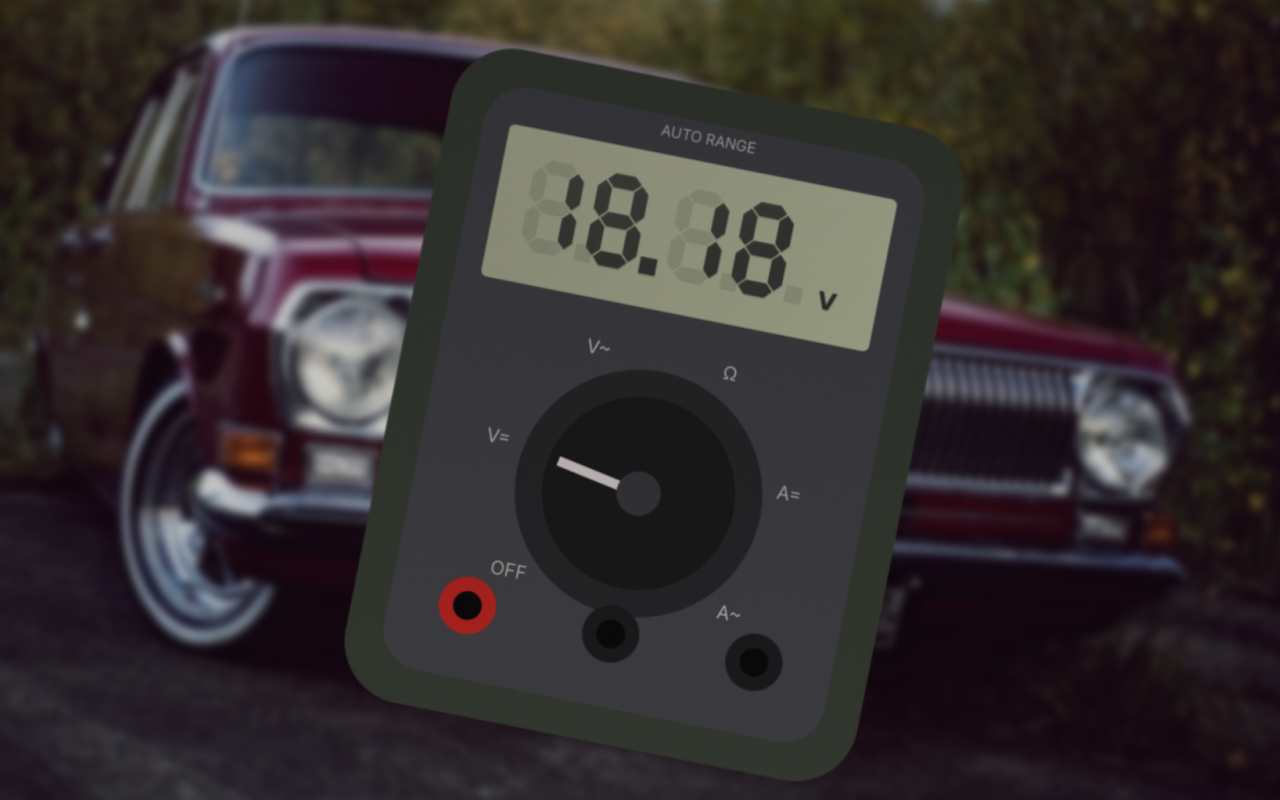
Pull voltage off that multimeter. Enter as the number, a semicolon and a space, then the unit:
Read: 18.18; V
